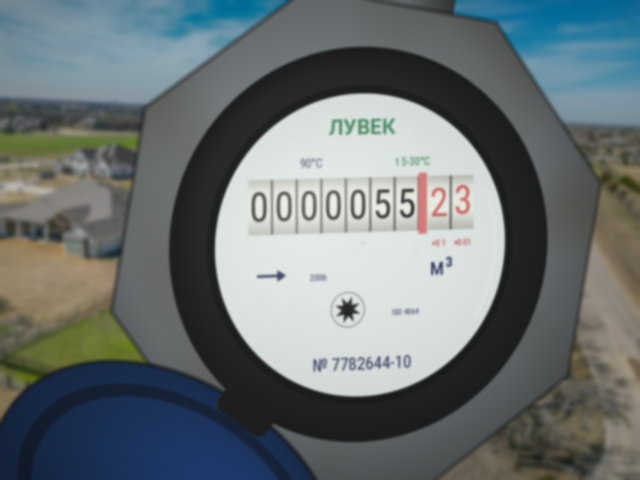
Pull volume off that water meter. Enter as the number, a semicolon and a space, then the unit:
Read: 55.23; m³
